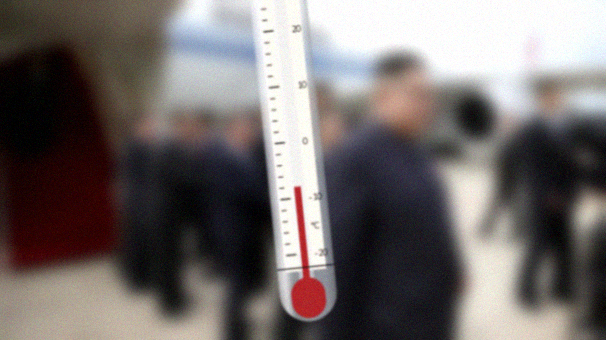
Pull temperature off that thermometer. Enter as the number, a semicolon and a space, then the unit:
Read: -8; °C
